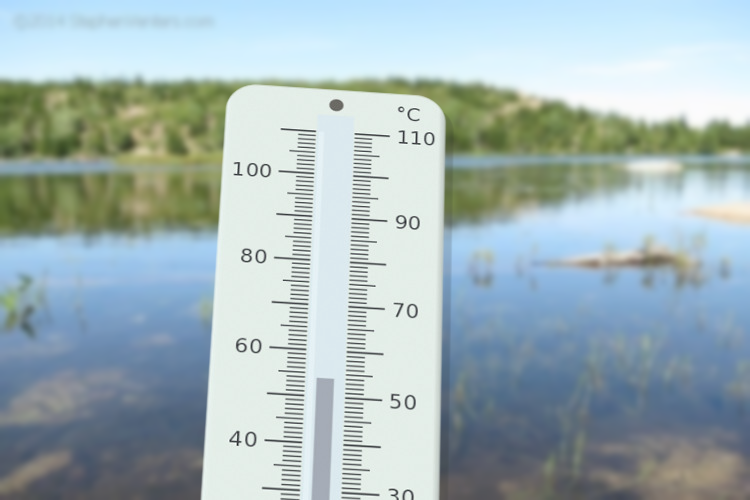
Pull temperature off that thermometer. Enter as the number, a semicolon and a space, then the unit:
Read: 54; °C
